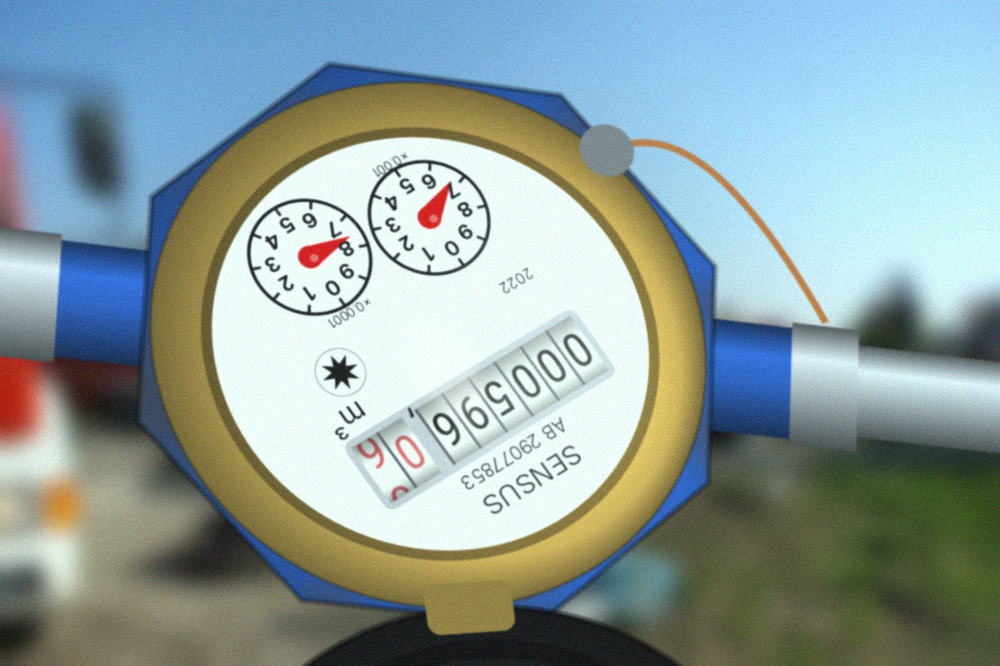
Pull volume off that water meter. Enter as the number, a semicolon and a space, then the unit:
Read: 596.0567; m³
